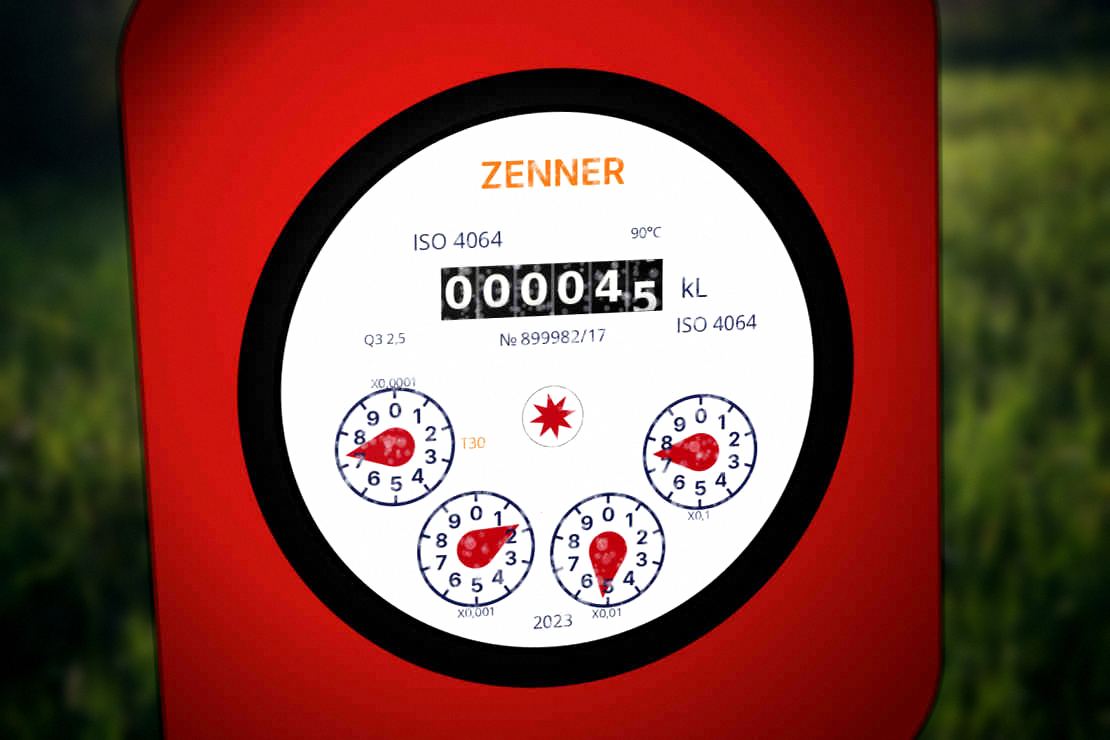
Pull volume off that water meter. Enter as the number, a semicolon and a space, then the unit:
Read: 44.7517; kL
